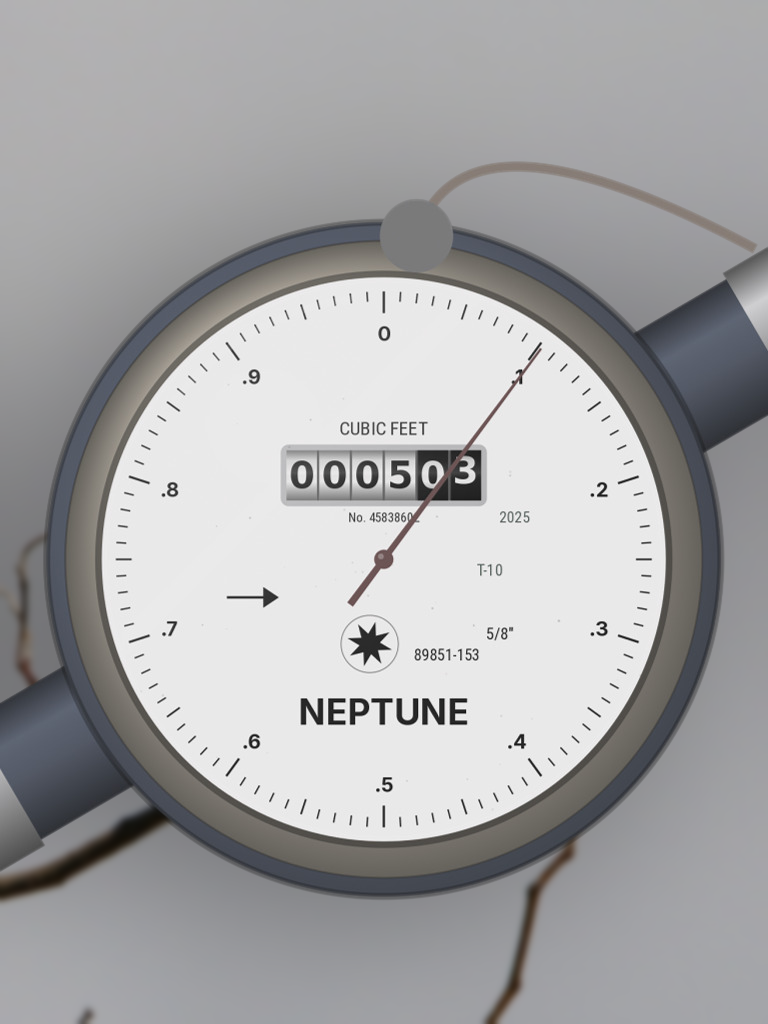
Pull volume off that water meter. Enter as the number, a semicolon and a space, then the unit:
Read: 503.10; ft³
